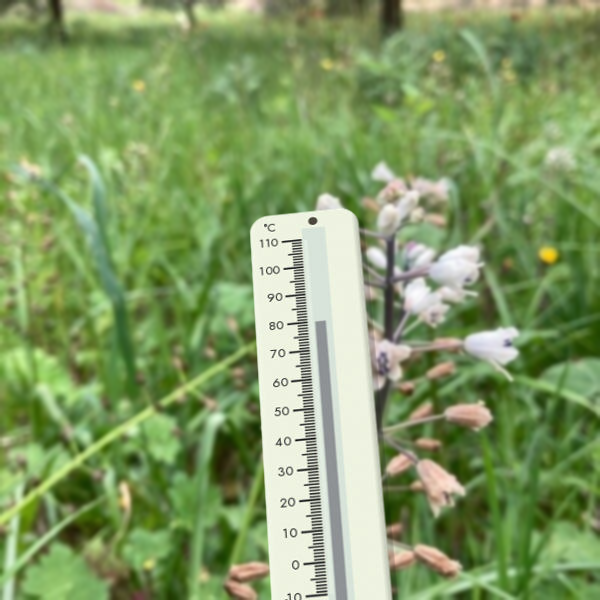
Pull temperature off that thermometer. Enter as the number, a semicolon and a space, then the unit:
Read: 80; °C
